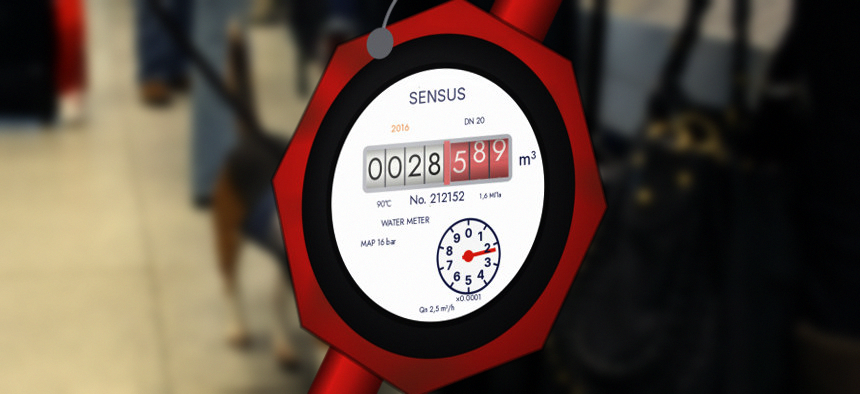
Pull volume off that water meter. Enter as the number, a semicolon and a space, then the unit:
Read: 28.5892; m³
